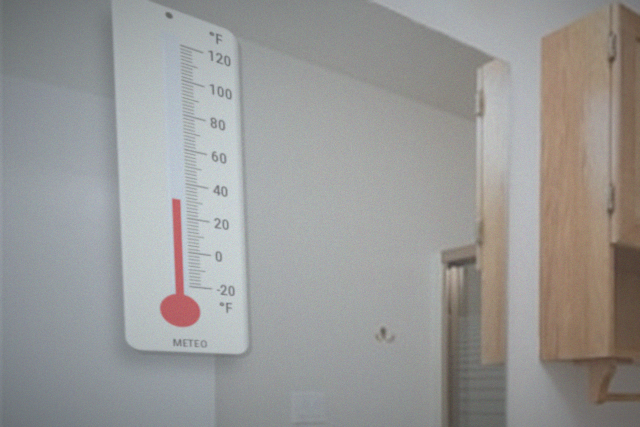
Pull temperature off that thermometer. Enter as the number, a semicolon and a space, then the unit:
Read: 30; °F
